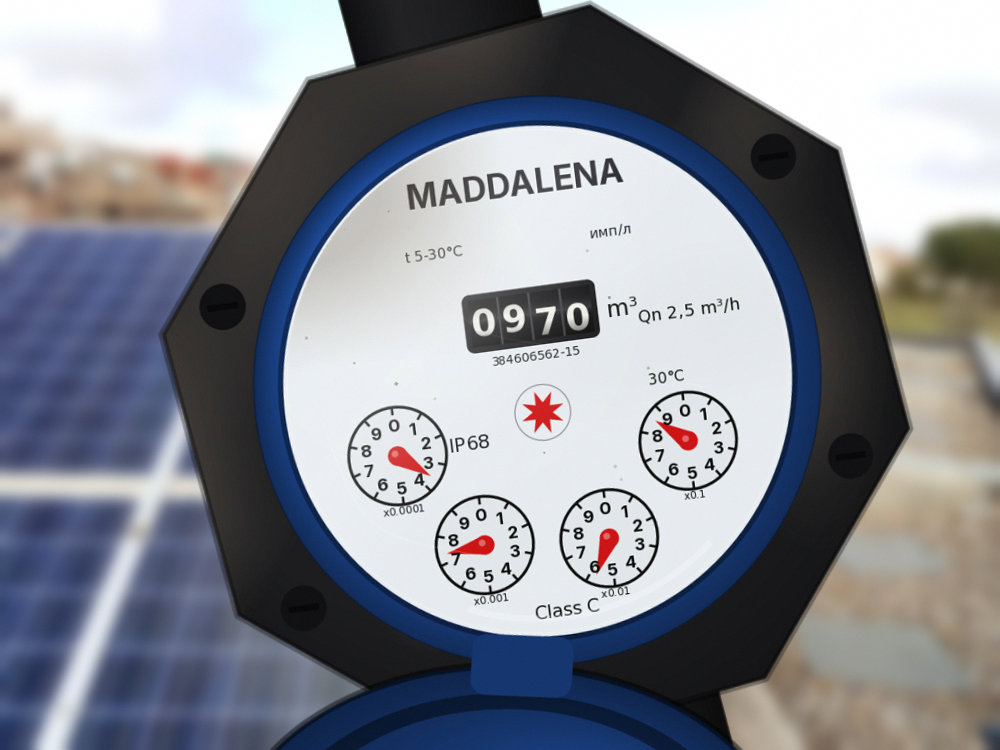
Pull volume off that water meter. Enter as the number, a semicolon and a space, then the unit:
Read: 969.8573; m³
